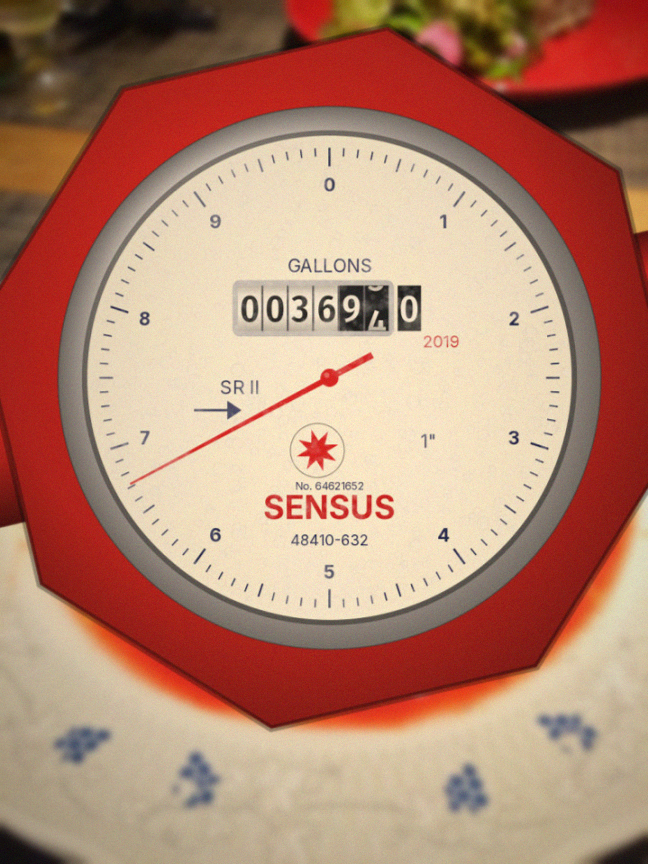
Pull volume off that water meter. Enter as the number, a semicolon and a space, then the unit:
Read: 36936.7; gal
